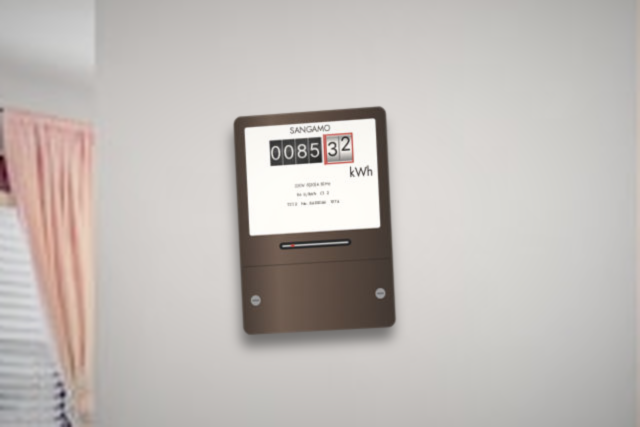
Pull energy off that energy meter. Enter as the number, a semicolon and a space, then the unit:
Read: 85.32; kWh
